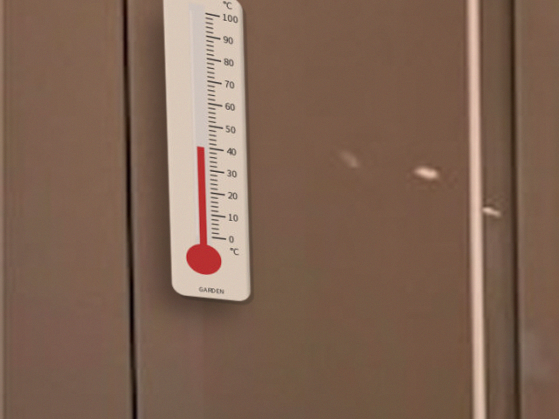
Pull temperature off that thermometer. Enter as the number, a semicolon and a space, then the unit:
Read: 40; °C
